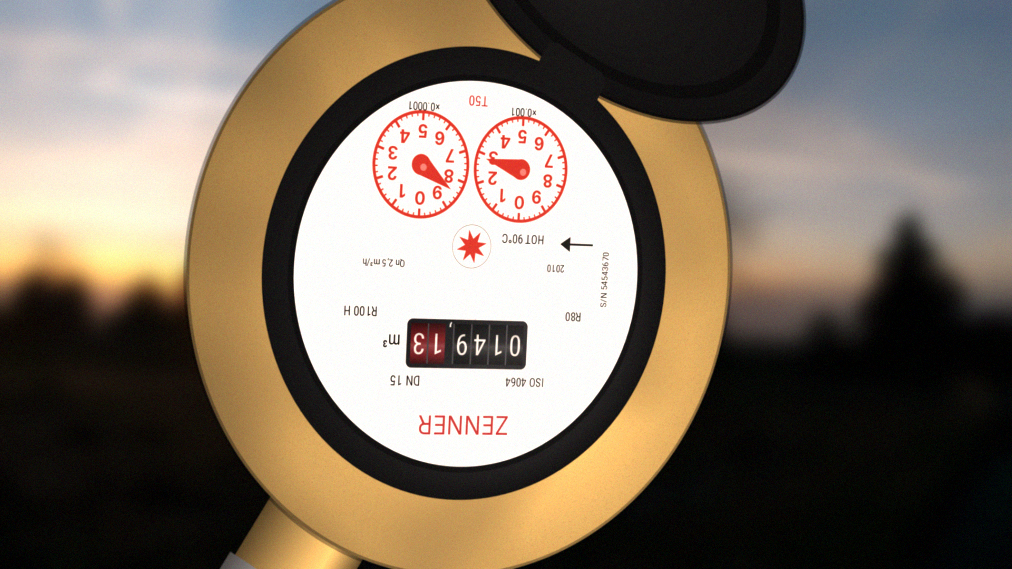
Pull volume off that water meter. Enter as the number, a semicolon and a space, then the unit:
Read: 149.1328; m³
